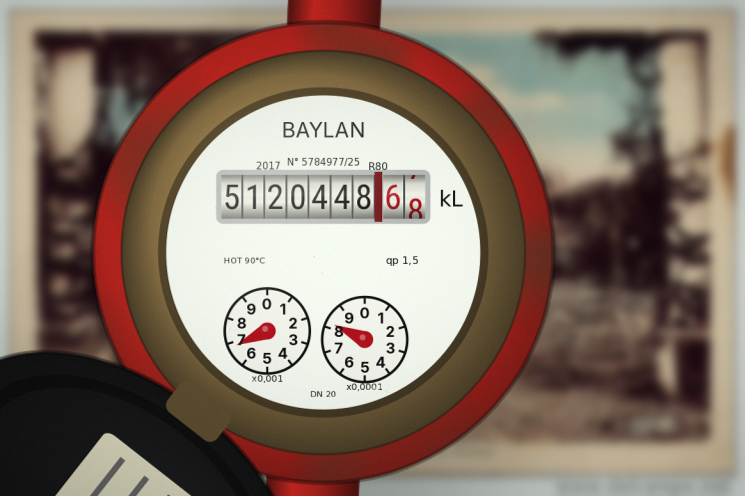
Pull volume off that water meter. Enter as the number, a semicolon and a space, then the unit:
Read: 5120448.6768; kL
